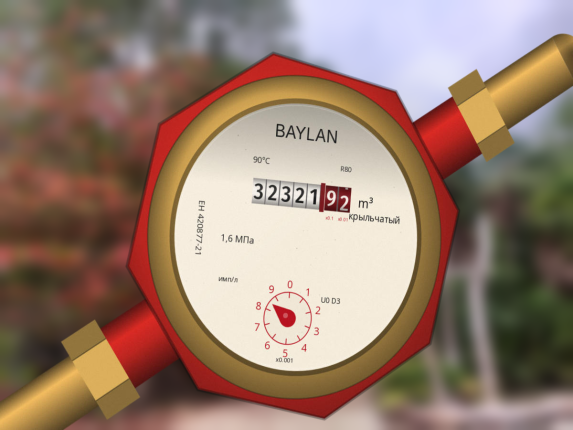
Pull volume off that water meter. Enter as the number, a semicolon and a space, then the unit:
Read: 32321.918; m³
